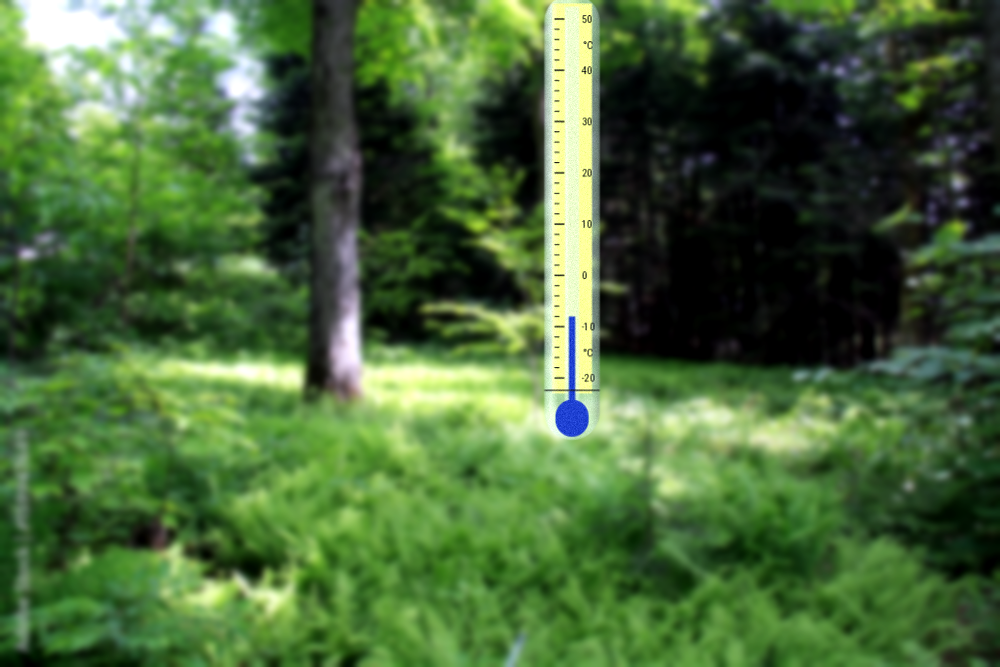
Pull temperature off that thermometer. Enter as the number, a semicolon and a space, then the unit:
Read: -8; °C
